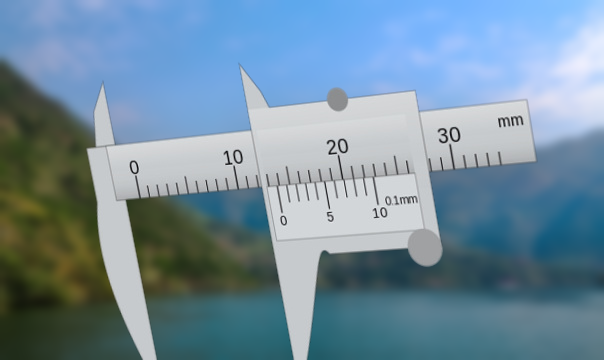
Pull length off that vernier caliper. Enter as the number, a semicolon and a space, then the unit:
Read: 13.8; mm
